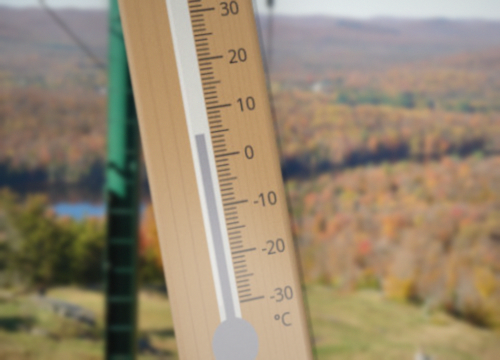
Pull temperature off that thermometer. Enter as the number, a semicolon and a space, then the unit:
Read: 5; °C
